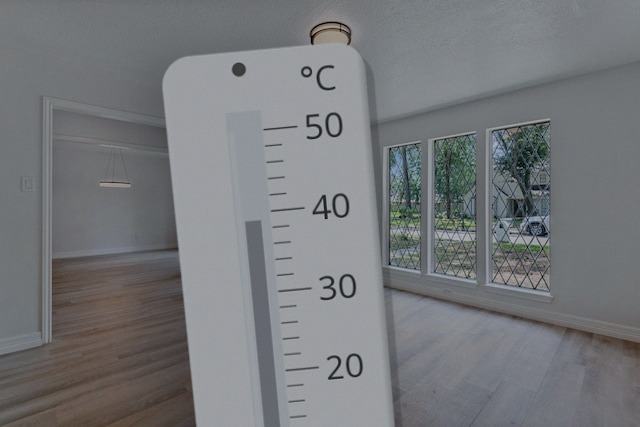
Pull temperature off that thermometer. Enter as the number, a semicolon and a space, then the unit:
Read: 39; °C
